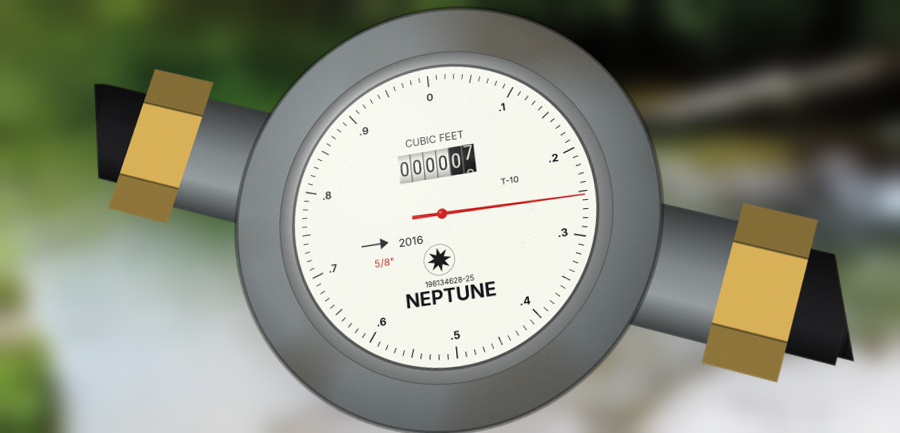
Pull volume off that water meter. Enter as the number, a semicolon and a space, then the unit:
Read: 7.25; ft³
